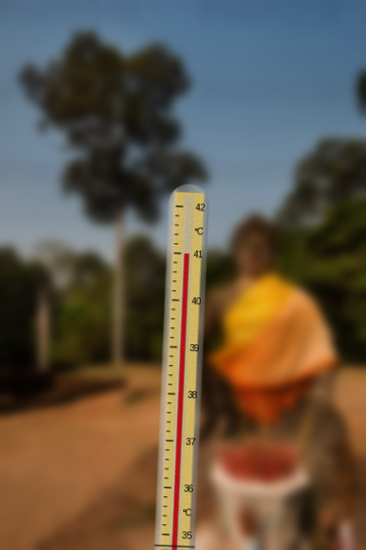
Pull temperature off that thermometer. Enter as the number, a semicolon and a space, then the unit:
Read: 41; °C
